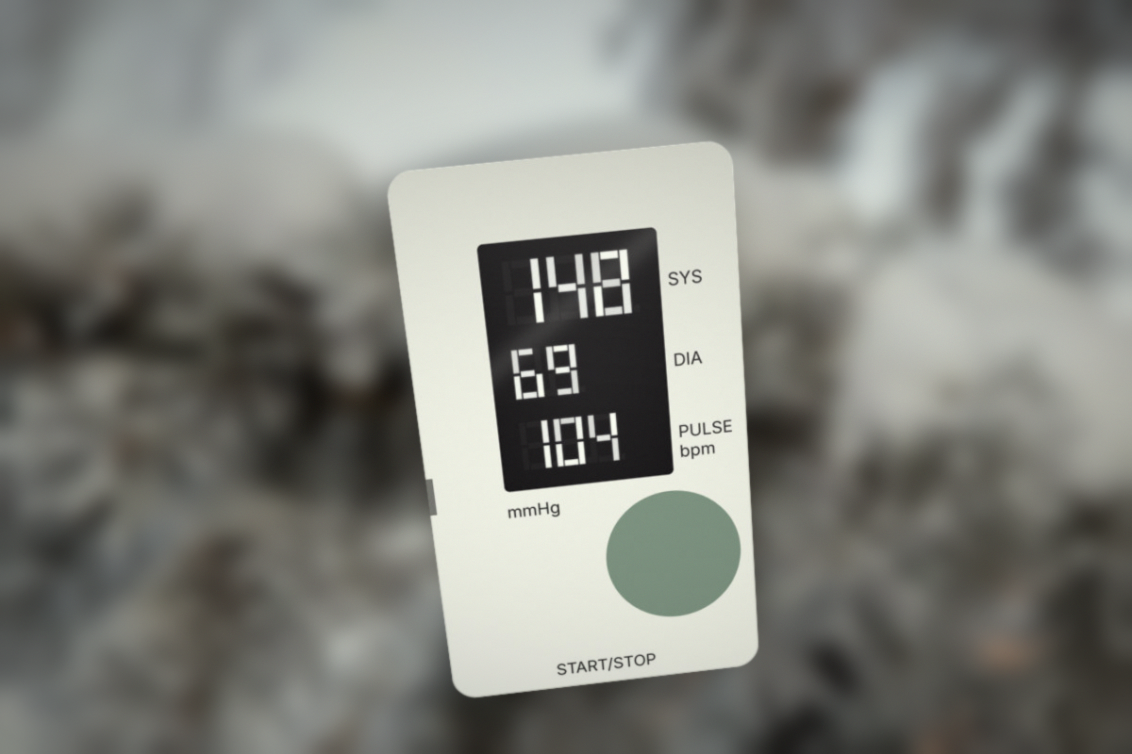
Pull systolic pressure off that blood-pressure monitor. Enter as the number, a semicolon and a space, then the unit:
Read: 148; mmHg
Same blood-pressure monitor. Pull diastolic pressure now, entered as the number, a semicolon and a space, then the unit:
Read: 69; mmHg
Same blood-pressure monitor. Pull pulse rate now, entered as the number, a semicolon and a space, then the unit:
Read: 104; bpm
